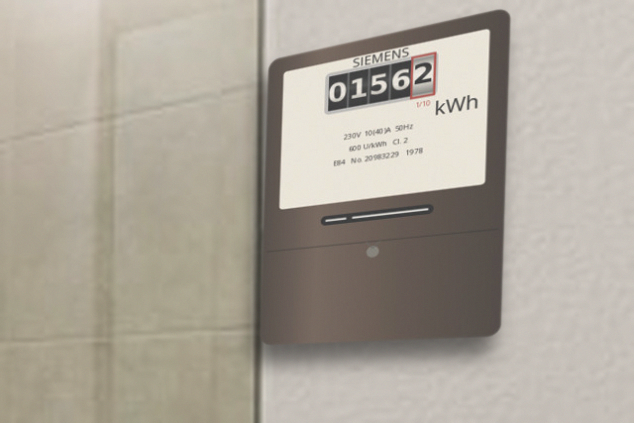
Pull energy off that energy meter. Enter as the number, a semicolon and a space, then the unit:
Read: 156.2; kWh
